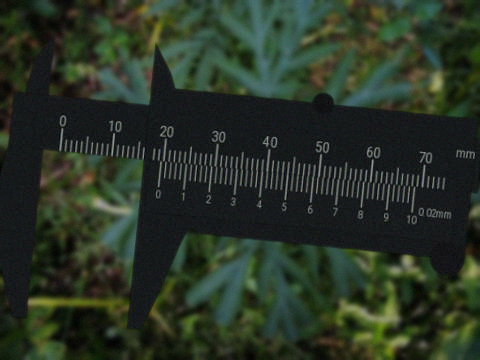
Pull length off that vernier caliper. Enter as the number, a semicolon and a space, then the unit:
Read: 19.5; mm
